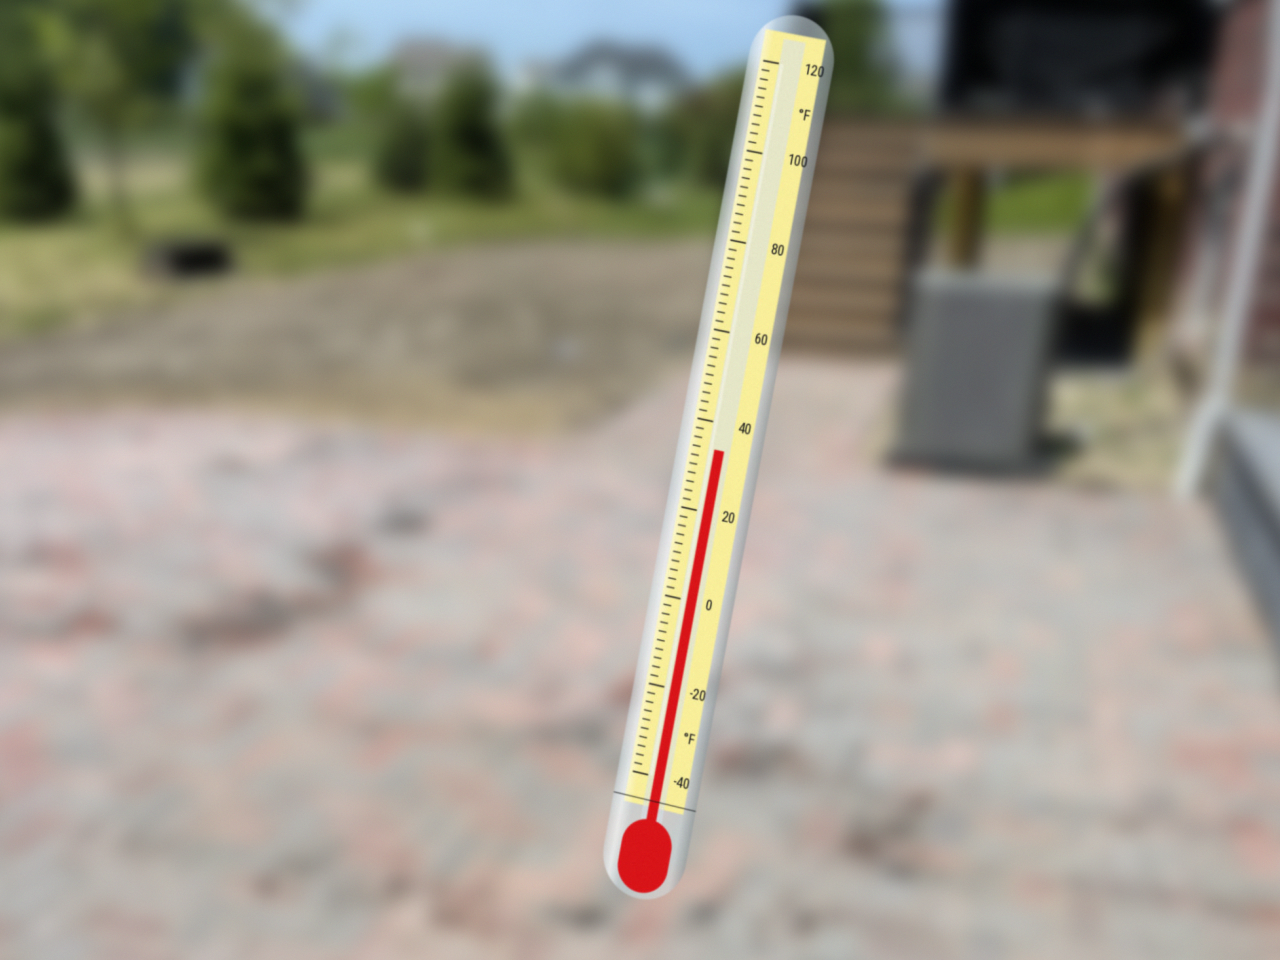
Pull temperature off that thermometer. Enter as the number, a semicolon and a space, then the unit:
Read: 34; °F
